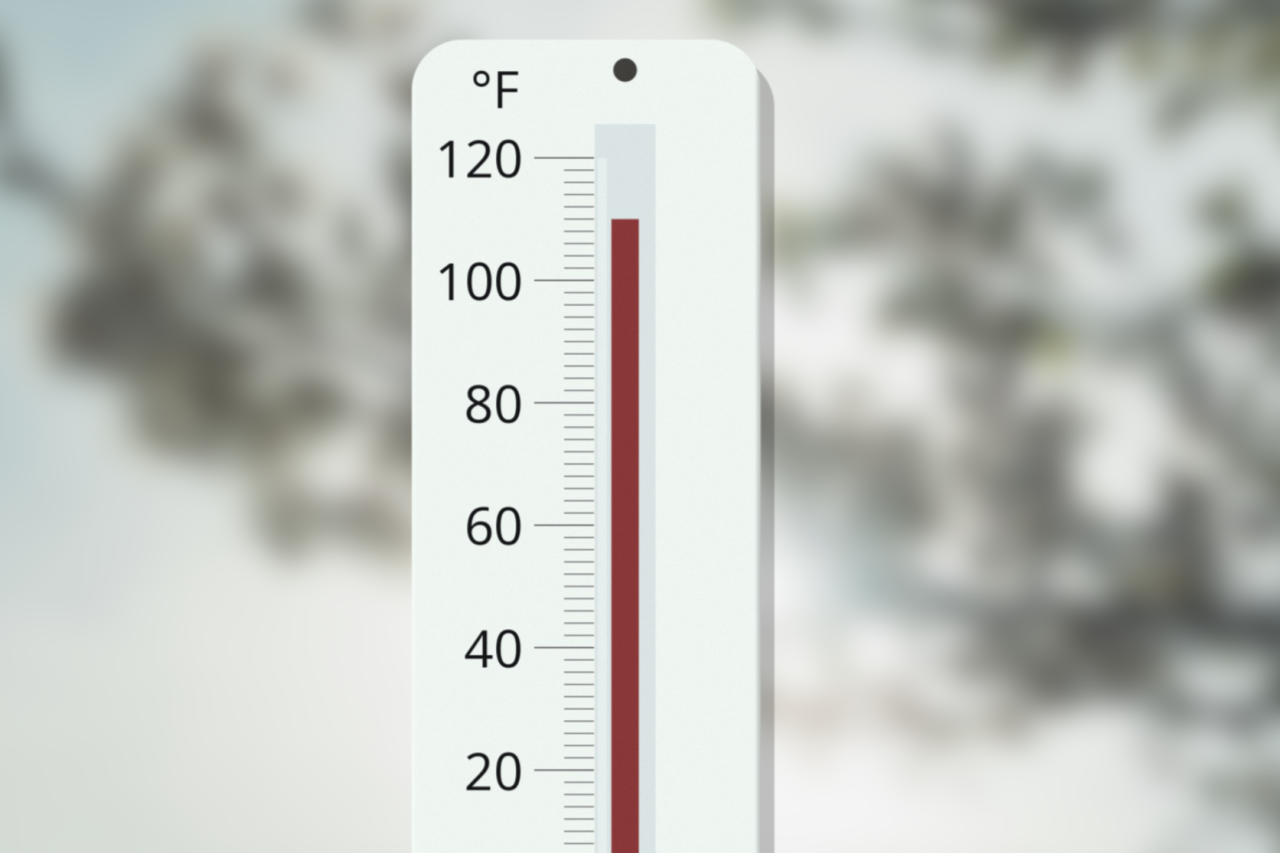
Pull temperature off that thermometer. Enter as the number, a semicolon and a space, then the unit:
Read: 110; °F
